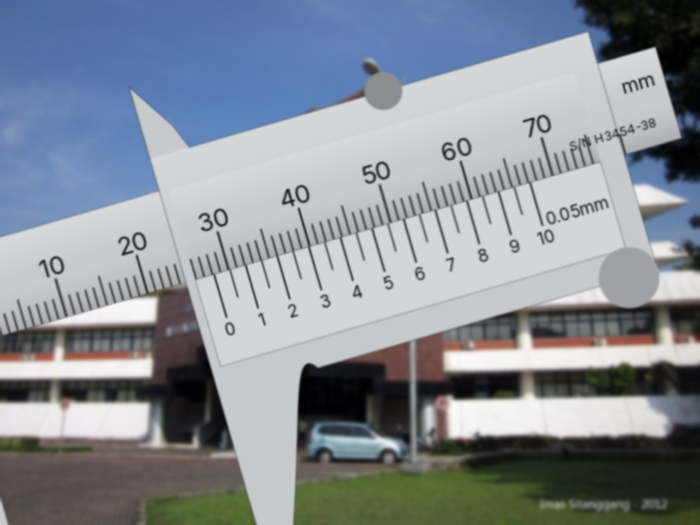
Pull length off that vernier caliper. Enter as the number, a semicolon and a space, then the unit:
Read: 28.2; mm
